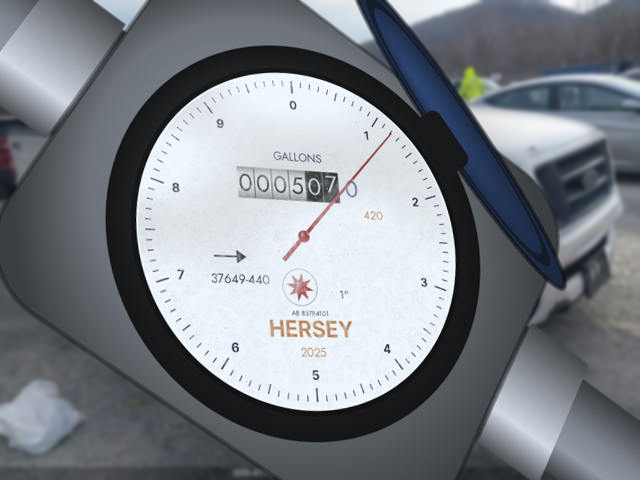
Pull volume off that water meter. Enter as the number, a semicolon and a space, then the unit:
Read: 5071.2; gal
